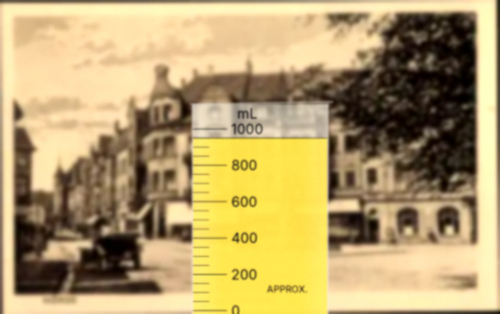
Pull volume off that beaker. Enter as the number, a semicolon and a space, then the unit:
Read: 950; mL
